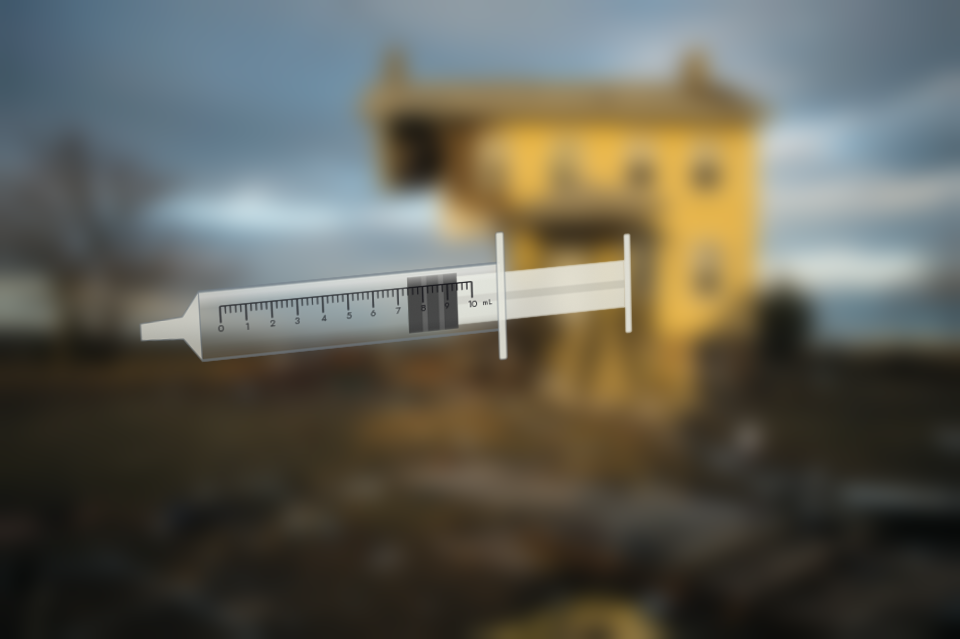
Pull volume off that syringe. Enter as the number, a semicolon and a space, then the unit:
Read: 7.4; mL
